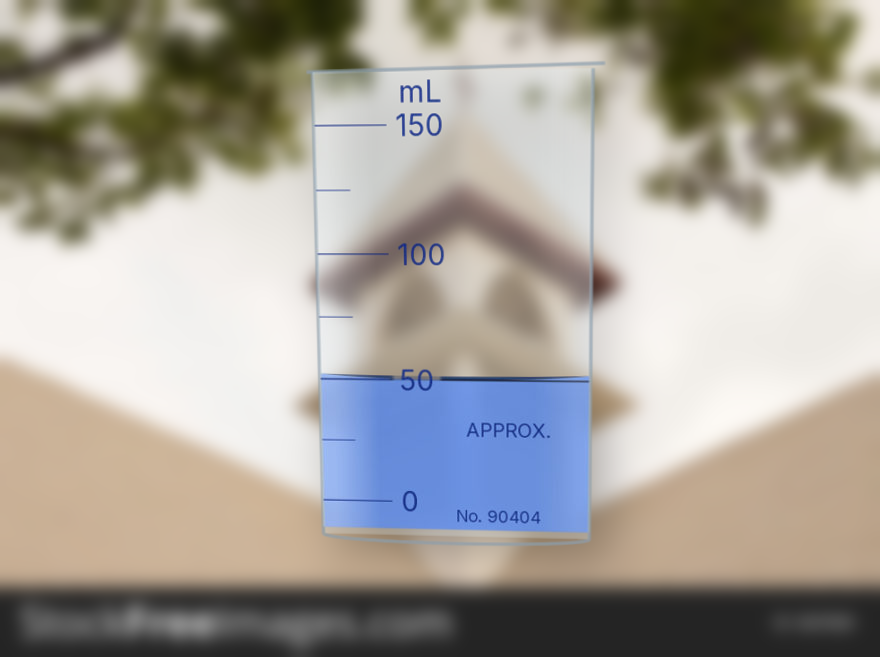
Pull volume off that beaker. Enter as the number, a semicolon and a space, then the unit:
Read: 50; mL
